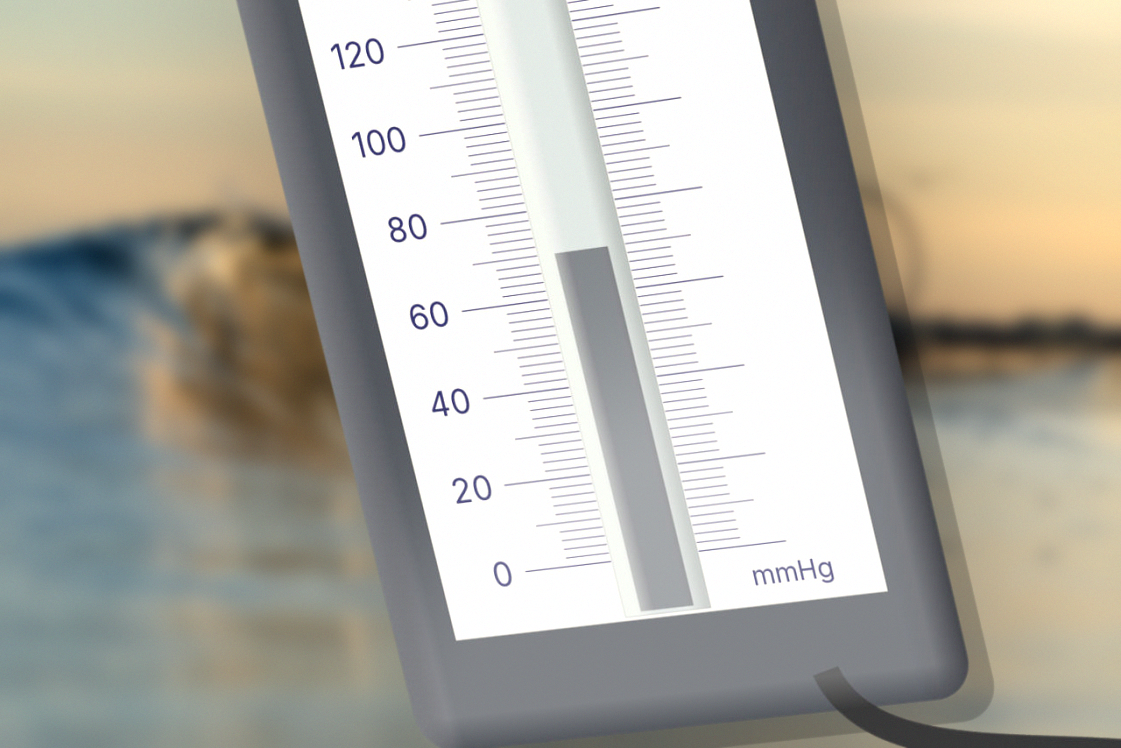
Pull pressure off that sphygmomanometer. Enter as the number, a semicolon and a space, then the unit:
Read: 70; mmHg
